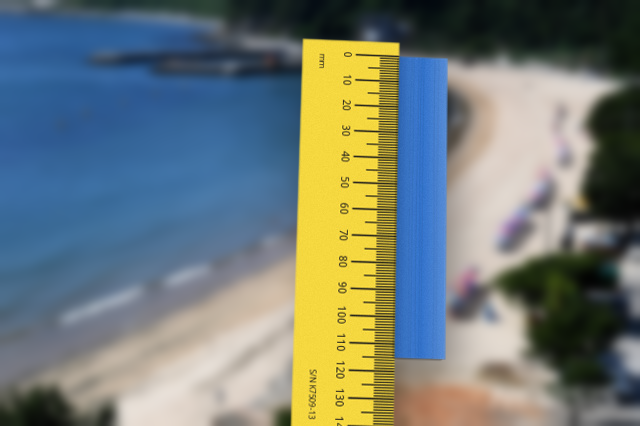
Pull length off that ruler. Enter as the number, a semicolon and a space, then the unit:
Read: 115; mm
